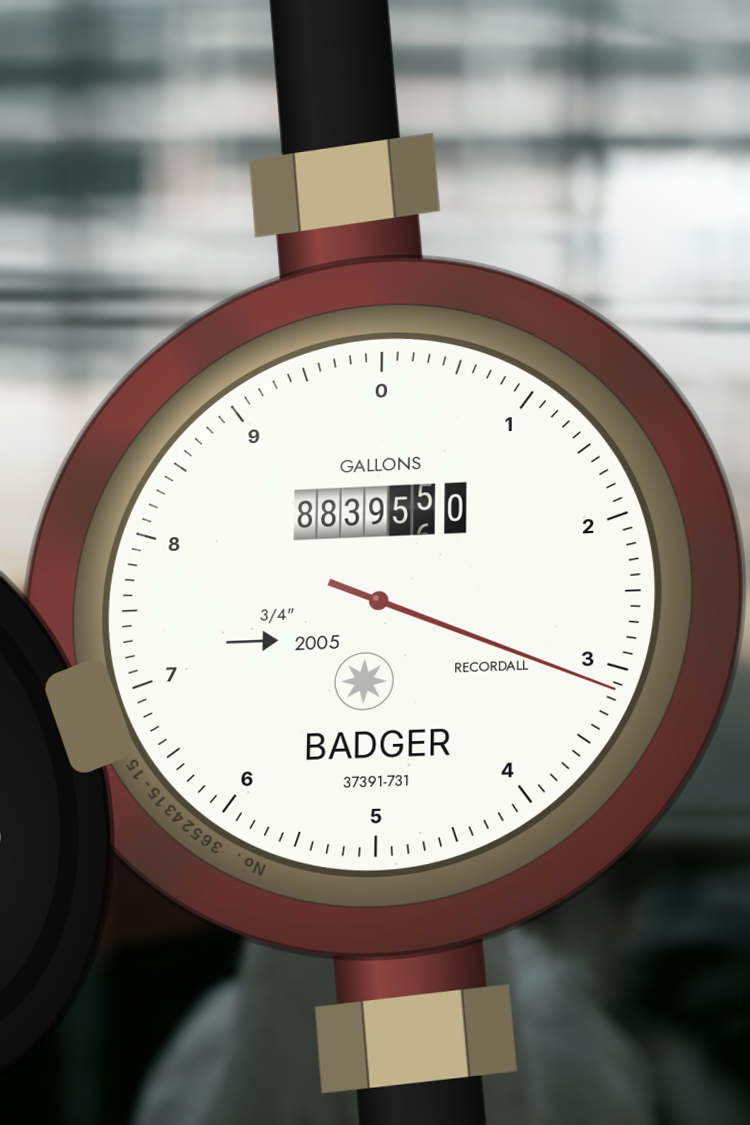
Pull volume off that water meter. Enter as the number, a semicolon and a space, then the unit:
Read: 8839553.1; gal
